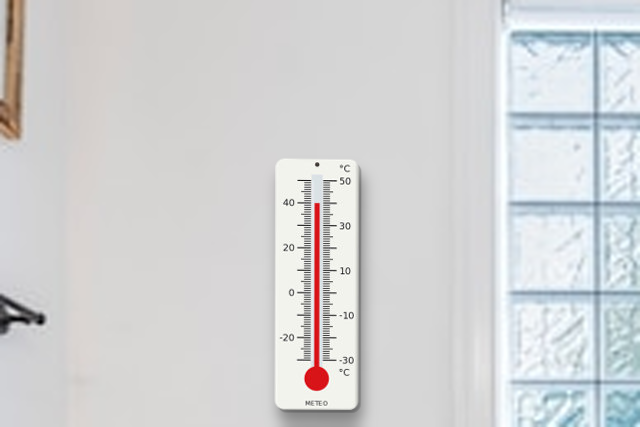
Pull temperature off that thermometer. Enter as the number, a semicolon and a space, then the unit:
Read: 40; °C
